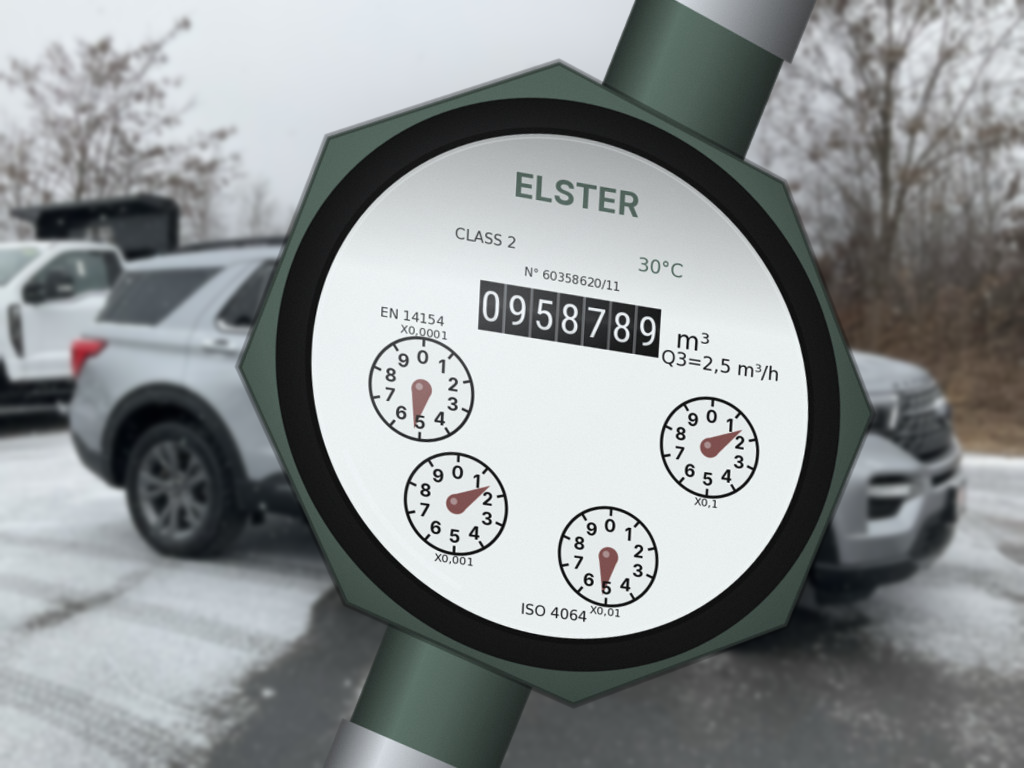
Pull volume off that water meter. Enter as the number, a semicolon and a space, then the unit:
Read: 958789.1515; m³
